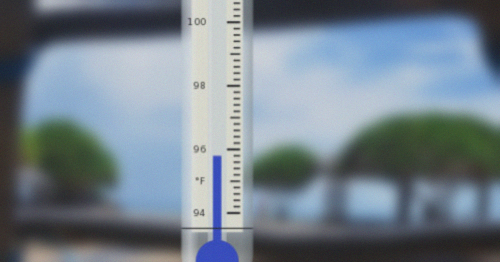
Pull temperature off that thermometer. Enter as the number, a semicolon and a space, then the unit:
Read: 95.8; °F
